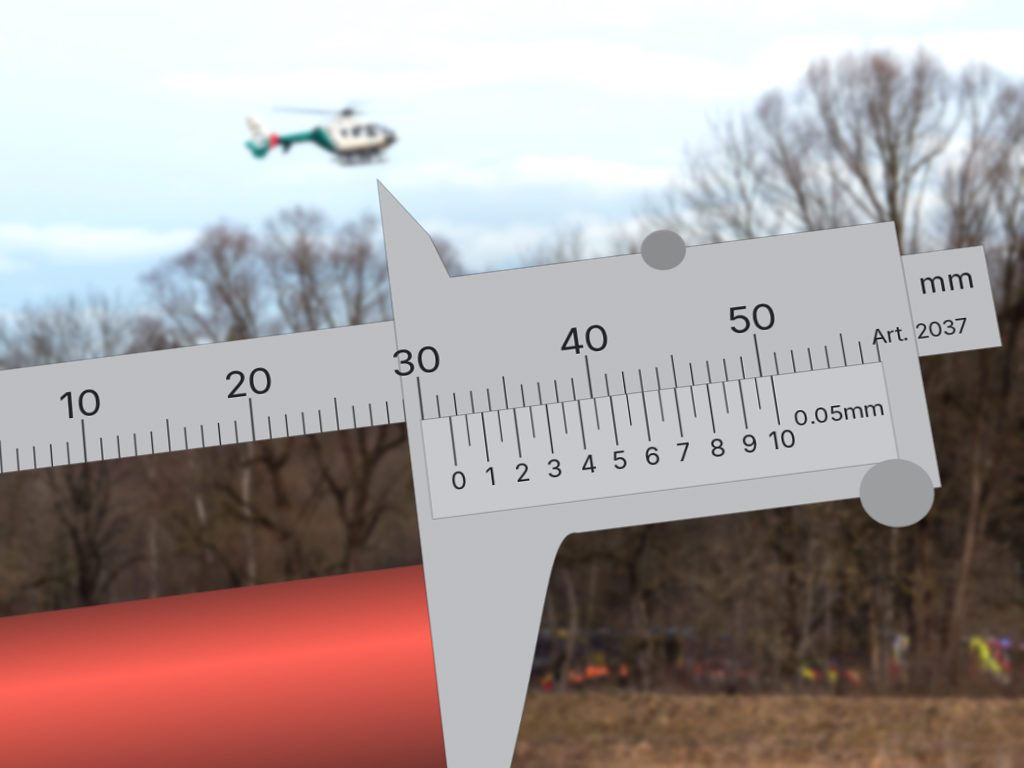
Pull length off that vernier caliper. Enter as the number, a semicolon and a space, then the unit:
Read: 31.6; mm
